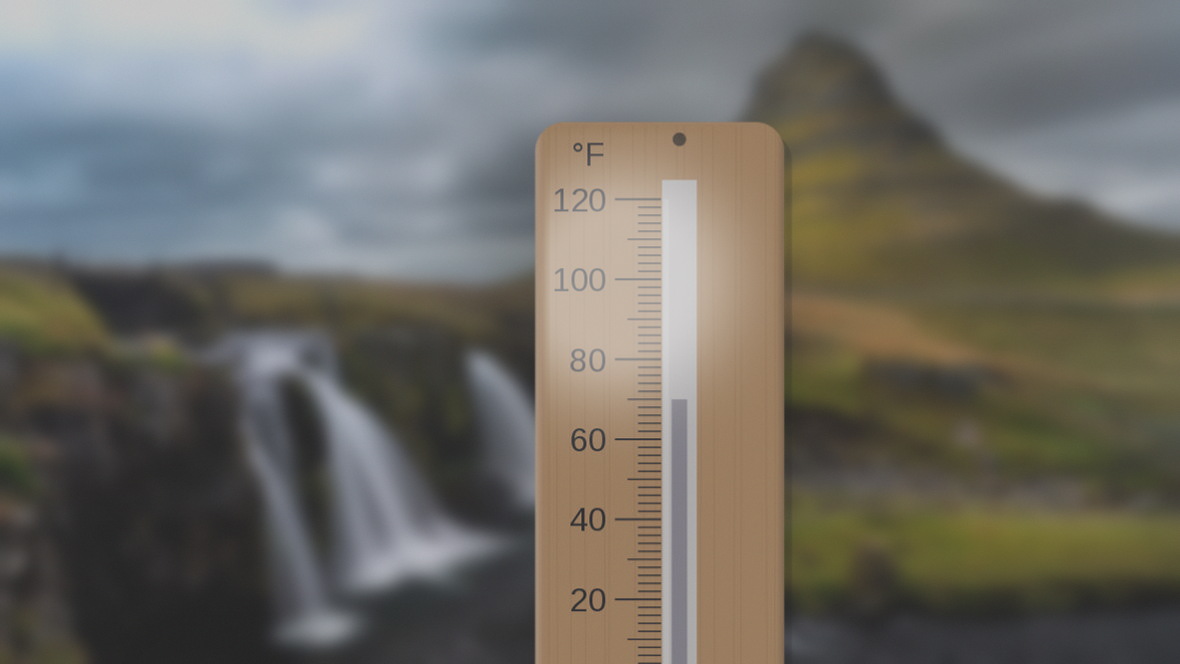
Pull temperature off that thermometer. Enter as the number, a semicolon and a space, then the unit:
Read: 70; °F
